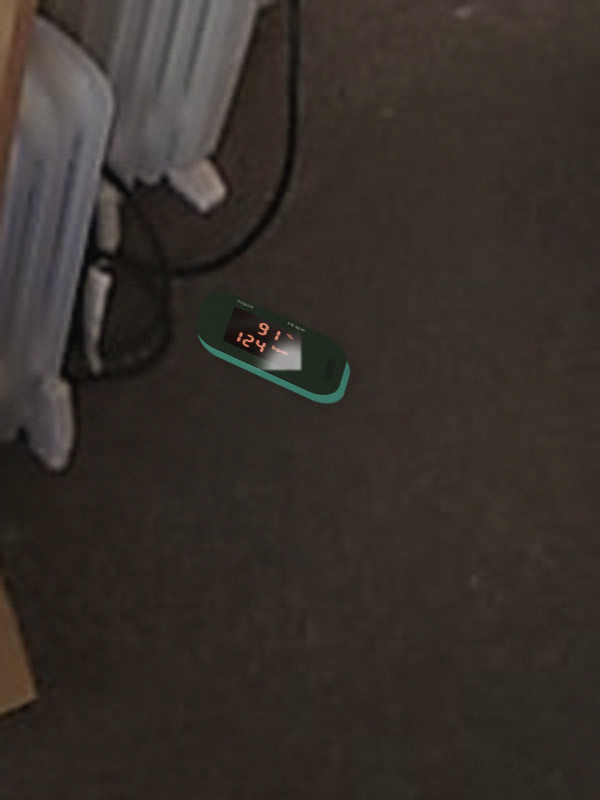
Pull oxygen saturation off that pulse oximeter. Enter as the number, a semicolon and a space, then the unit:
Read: 91; %
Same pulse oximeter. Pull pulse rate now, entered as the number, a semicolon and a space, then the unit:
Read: 124; bpm
